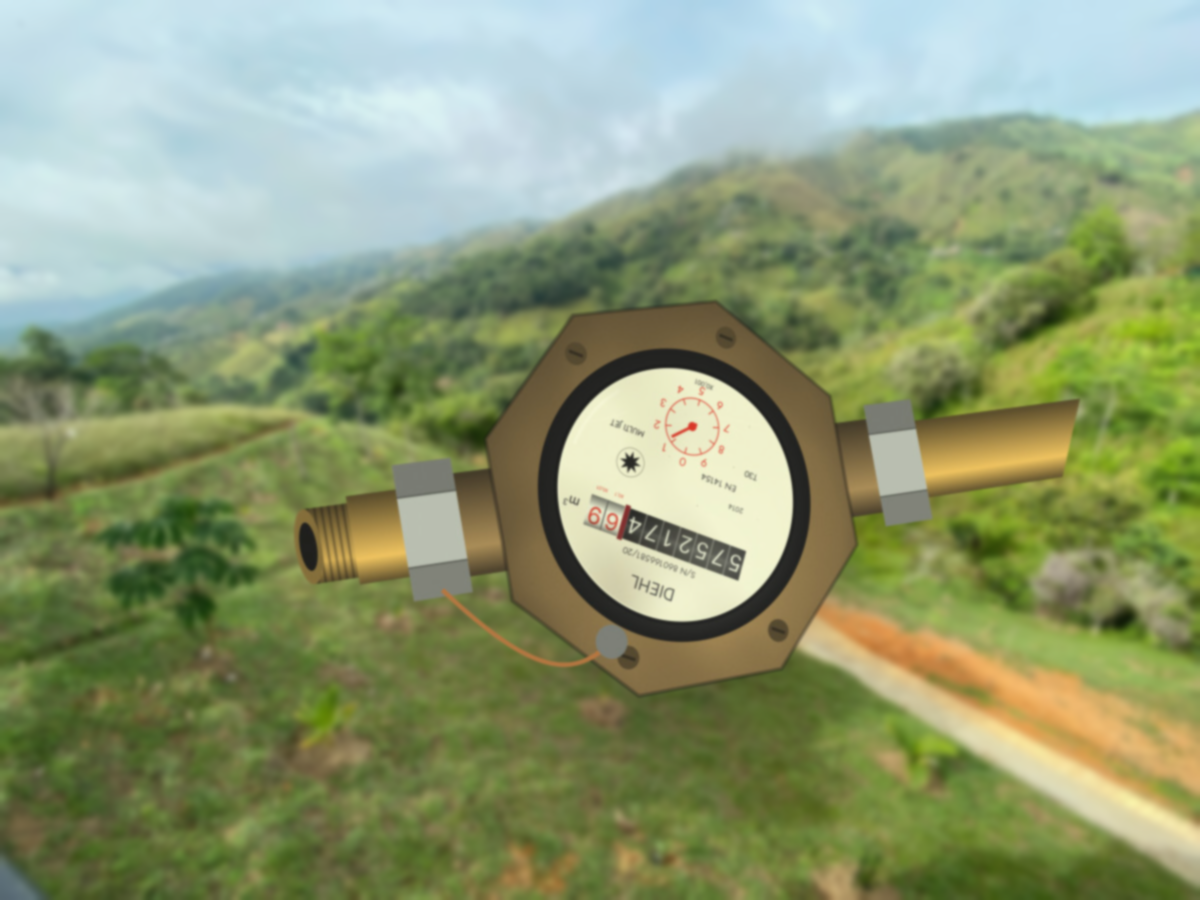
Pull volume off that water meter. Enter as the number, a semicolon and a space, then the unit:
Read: 5752174.691; m³
